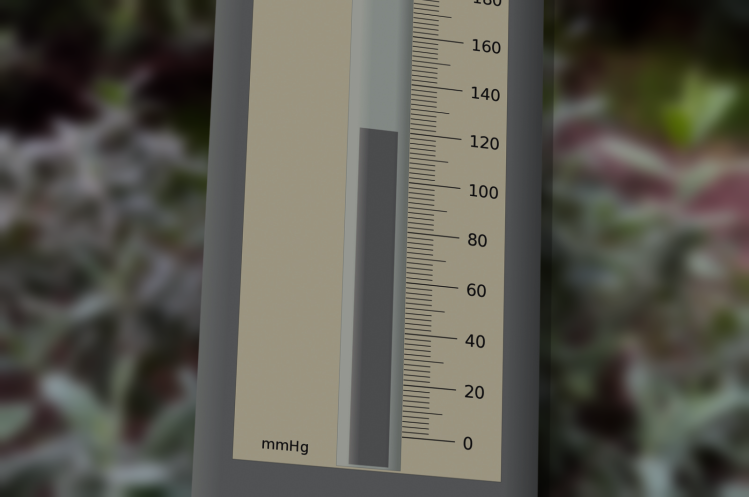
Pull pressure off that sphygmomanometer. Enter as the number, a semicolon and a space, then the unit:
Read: 120; mmHg
